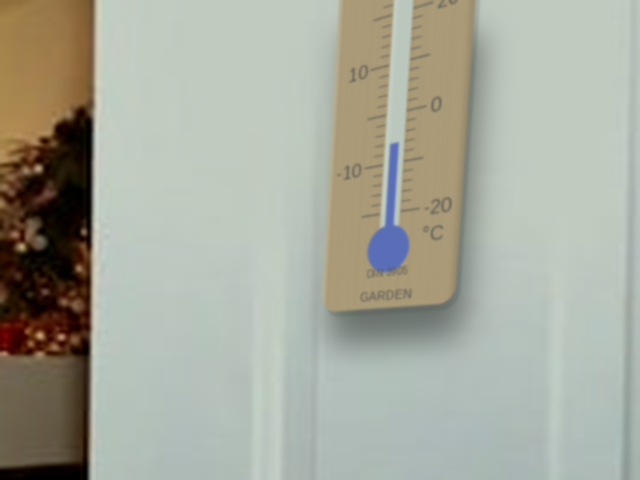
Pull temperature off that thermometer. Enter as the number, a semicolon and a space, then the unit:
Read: -6; °C
